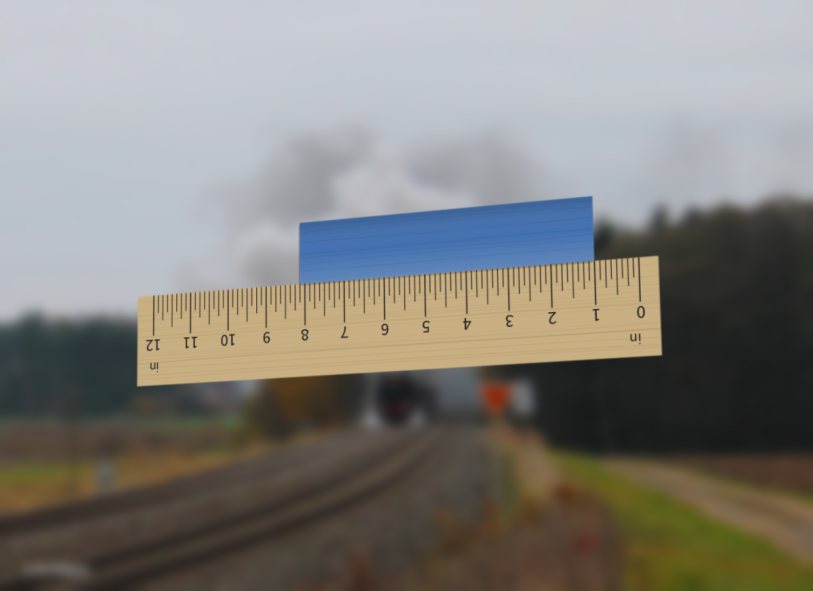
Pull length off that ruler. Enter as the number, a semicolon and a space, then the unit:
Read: 7.125; in
